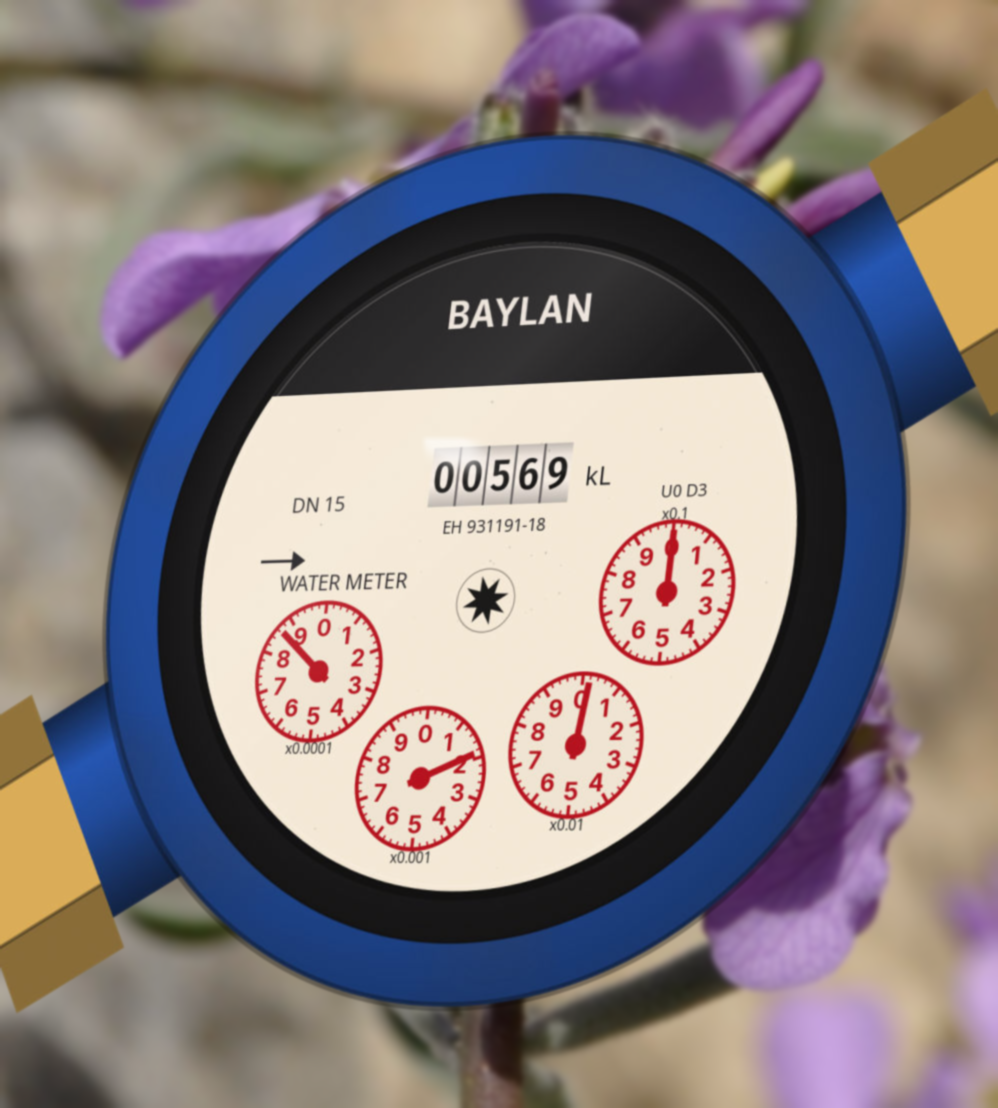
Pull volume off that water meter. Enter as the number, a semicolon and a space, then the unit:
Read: 569.0018; kL
